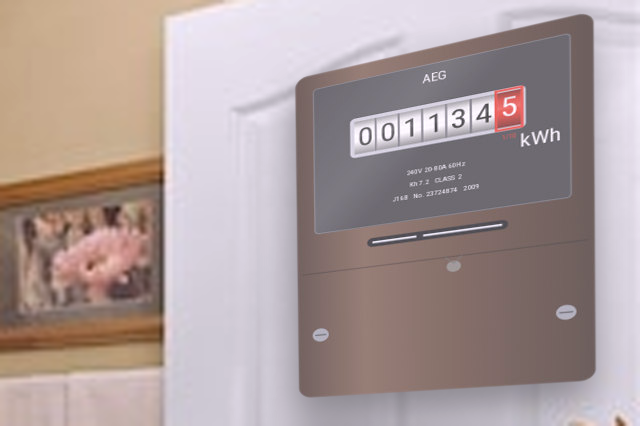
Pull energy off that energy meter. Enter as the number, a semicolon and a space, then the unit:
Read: 1134.5; kWh
